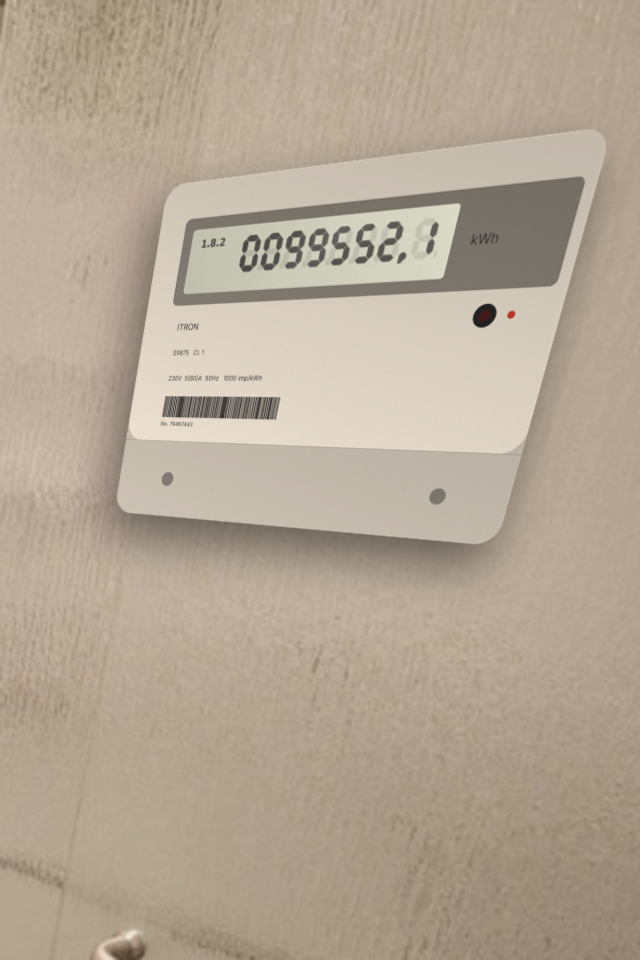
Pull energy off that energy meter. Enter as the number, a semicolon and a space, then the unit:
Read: 99552.1; kWh
